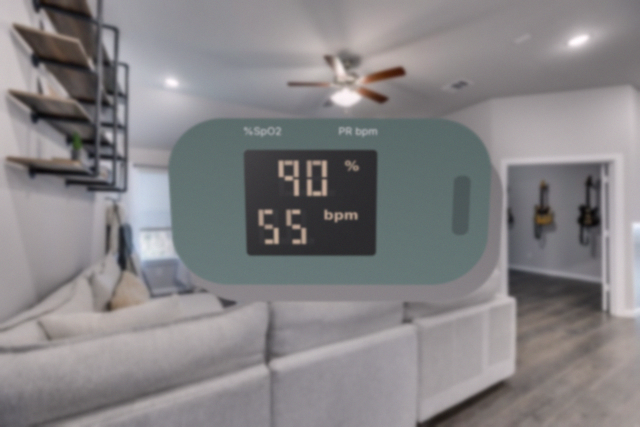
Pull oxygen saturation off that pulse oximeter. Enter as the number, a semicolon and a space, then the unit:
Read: 90; %
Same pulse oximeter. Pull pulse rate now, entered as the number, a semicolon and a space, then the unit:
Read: 55; bpm
